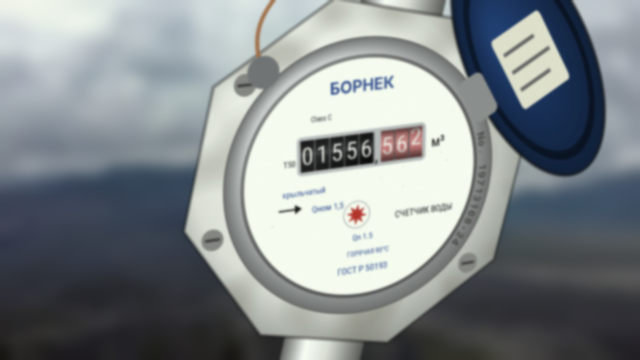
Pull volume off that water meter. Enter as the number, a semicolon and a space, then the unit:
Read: 1556.562; m³
